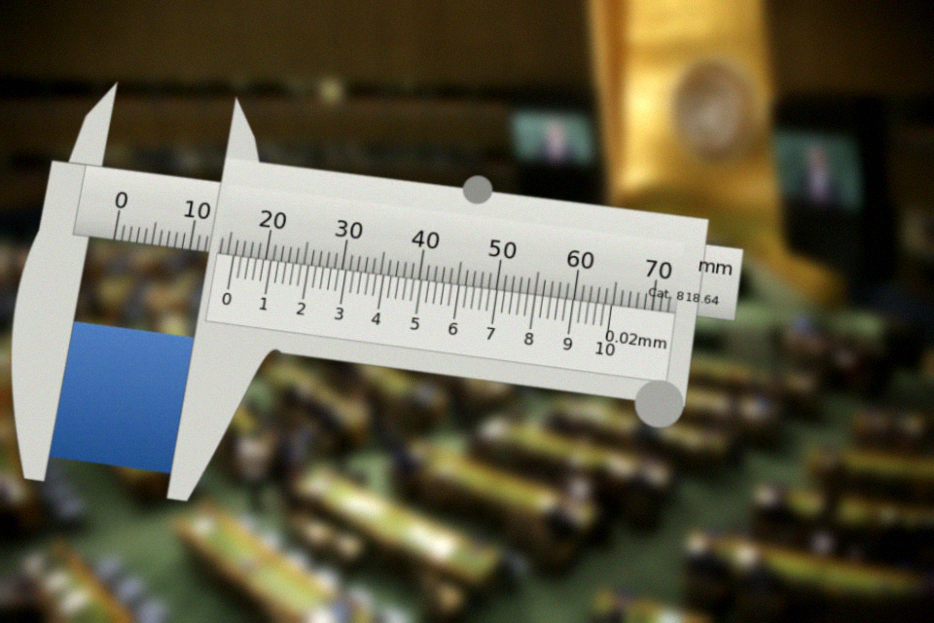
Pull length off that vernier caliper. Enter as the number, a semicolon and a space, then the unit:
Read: 15.8; mm
